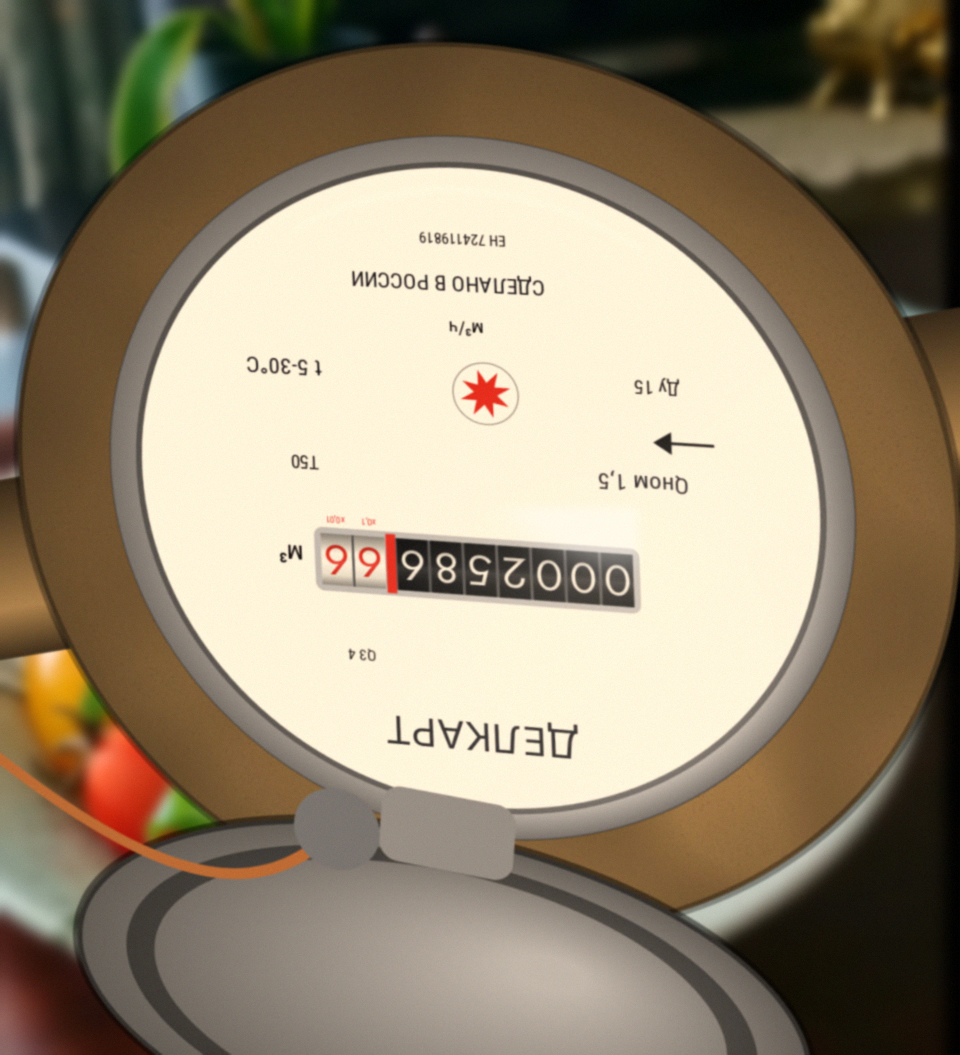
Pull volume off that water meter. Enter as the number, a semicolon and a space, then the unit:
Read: 2586.66; m³
